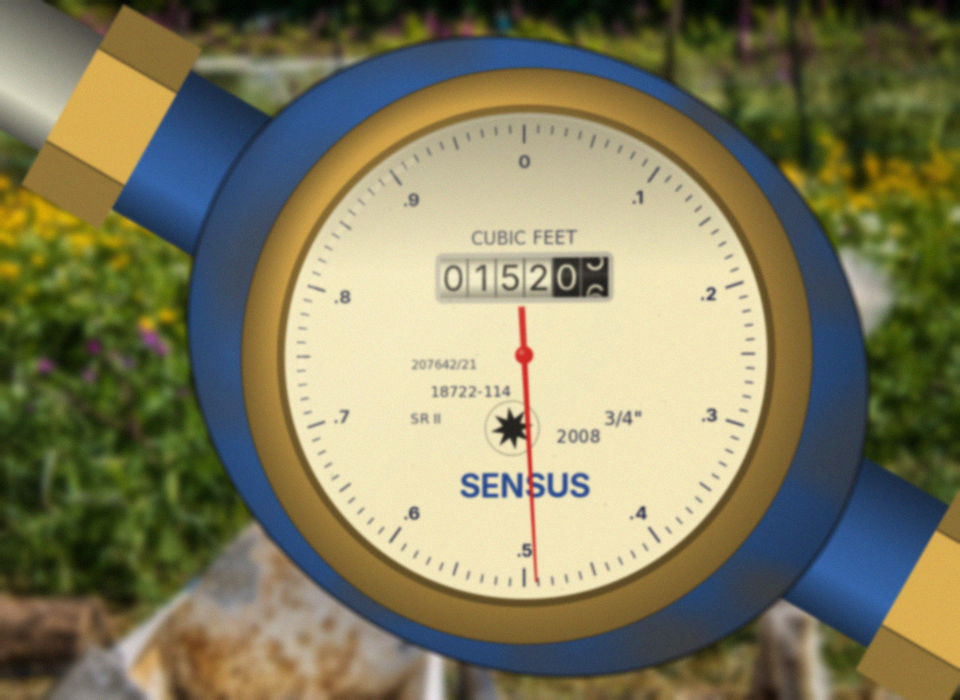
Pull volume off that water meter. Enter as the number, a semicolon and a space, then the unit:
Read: 15205.49; ft³
